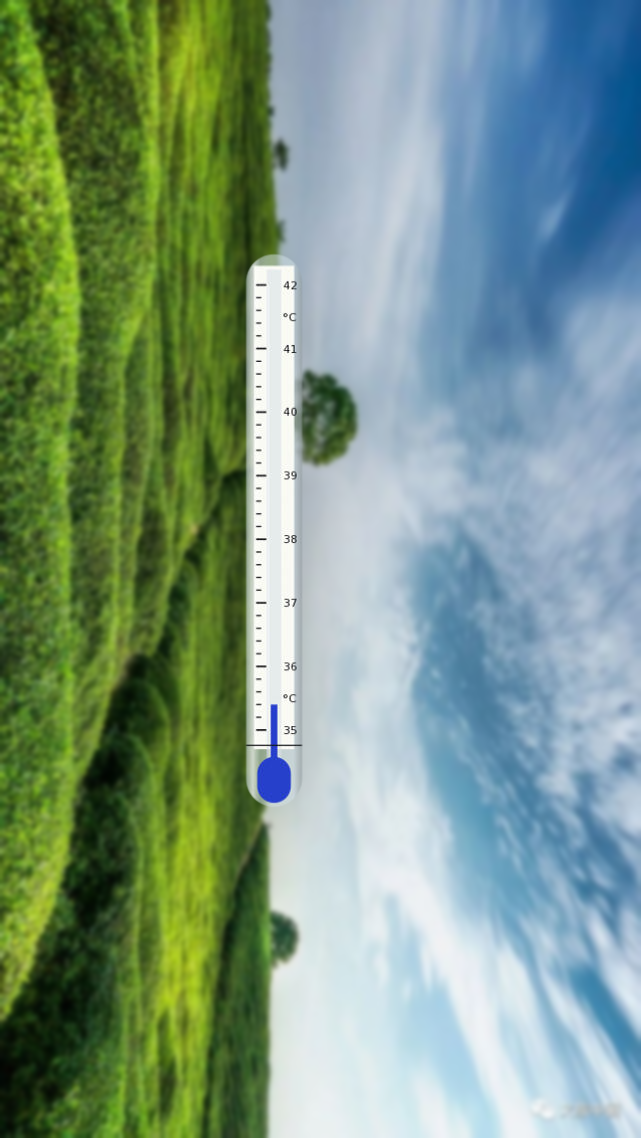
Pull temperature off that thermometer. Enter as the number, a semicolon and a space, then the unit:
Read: 35.4; °C
